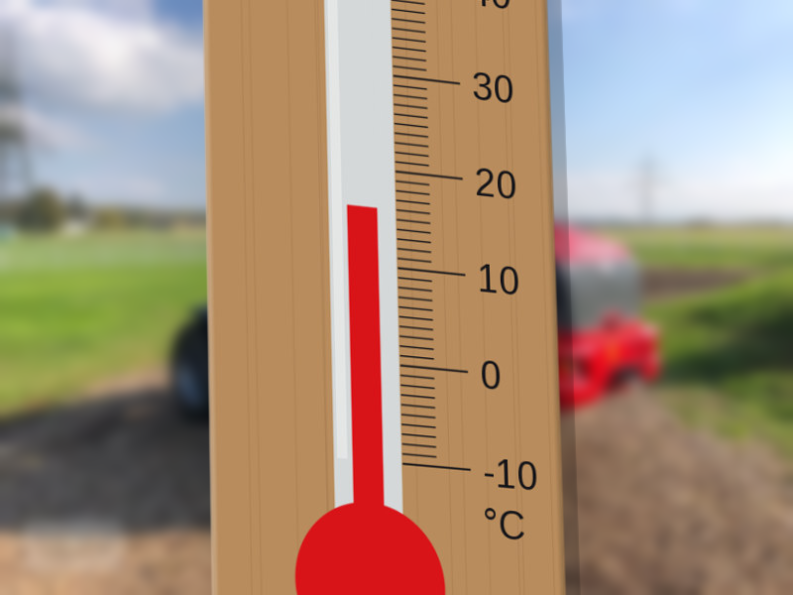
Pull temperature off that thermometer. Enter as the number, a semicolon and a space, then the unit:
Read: 16; °C
